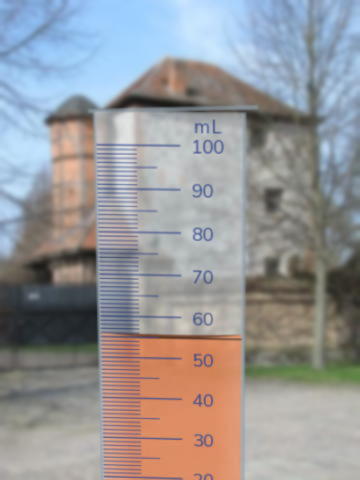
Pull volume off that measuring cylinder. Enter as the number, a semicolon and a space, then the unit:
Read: 55; mL
